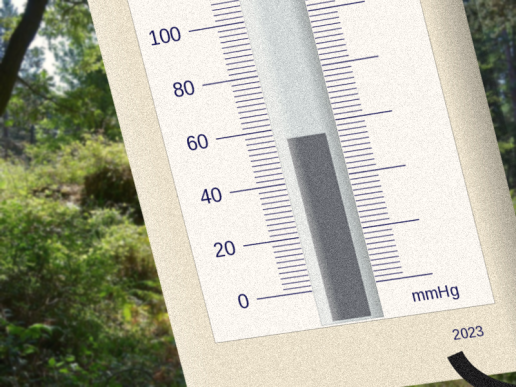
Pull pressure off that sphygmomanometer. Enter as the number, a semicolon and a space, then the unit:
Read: 56; mmHg
